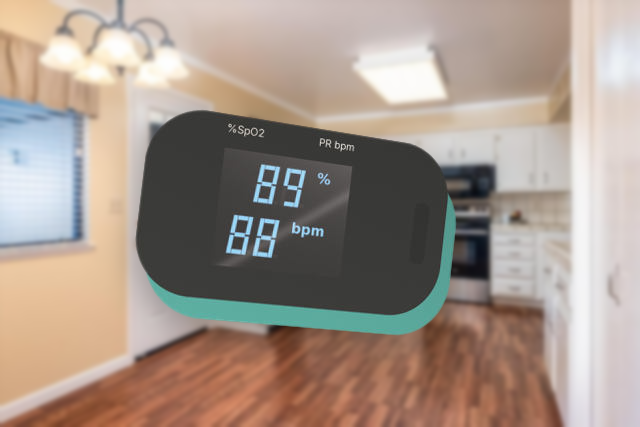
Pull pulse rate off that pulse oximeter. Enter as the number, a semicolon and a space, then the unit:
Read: 88; bpm
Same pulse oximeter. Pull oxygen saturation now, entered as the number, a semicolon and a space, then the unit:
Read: 89; %
